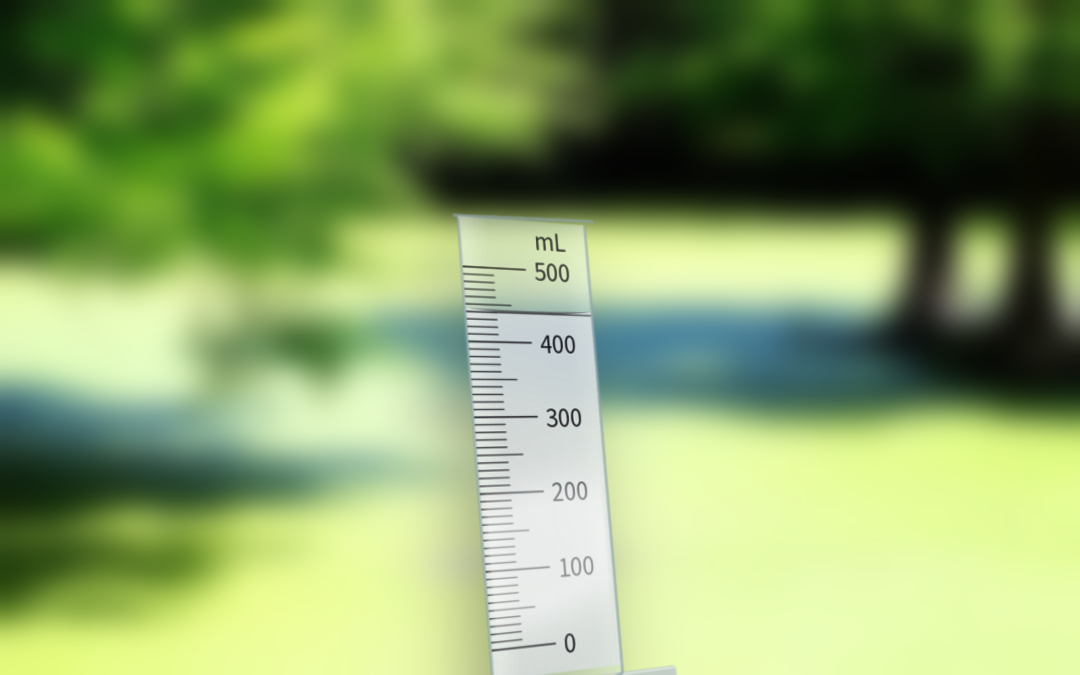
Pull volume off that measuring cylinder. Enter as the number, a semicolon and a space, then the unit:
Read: 440; mL
